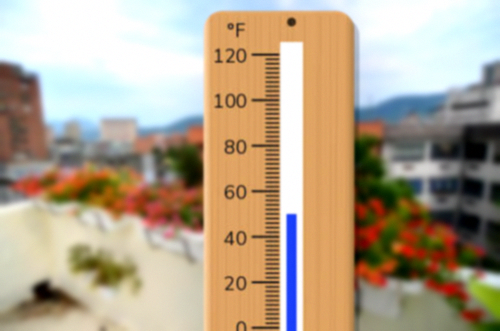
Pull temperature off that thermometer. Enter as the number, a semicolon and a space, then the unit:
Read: 50; °F
